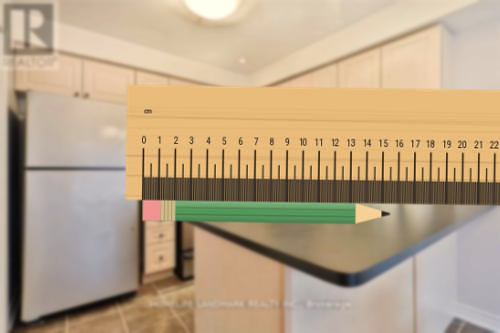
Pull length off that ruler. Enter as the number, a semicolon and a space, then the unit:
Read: 15.5; cm
